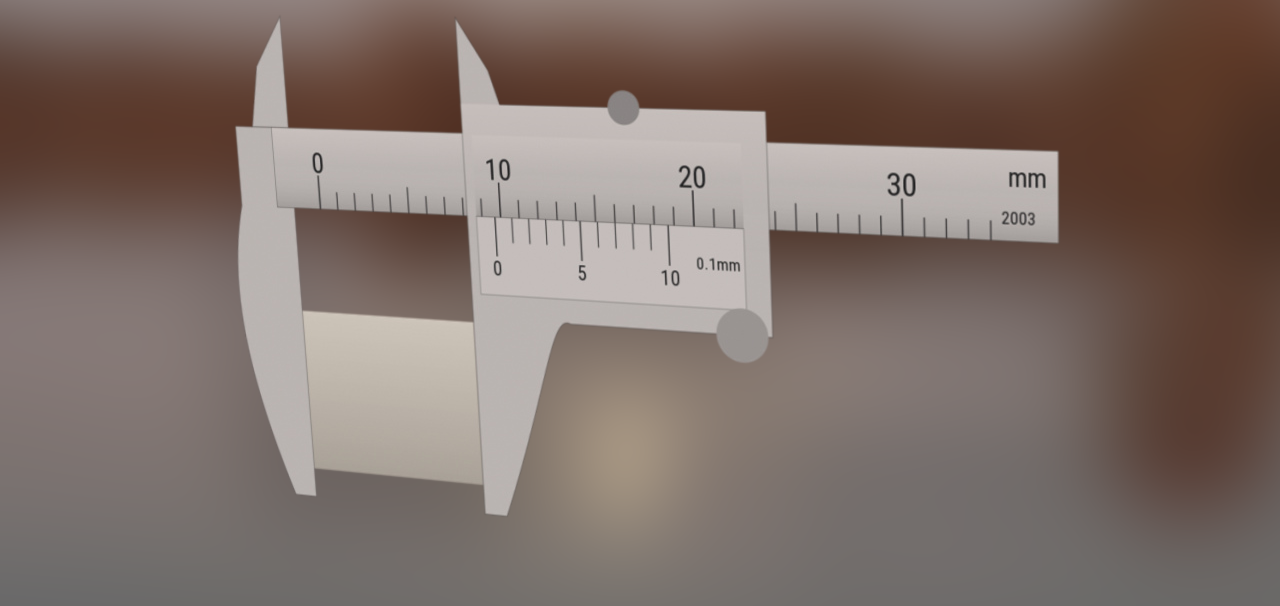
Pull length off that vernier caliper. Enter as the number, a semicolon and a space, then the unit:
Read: 9.7; mm
